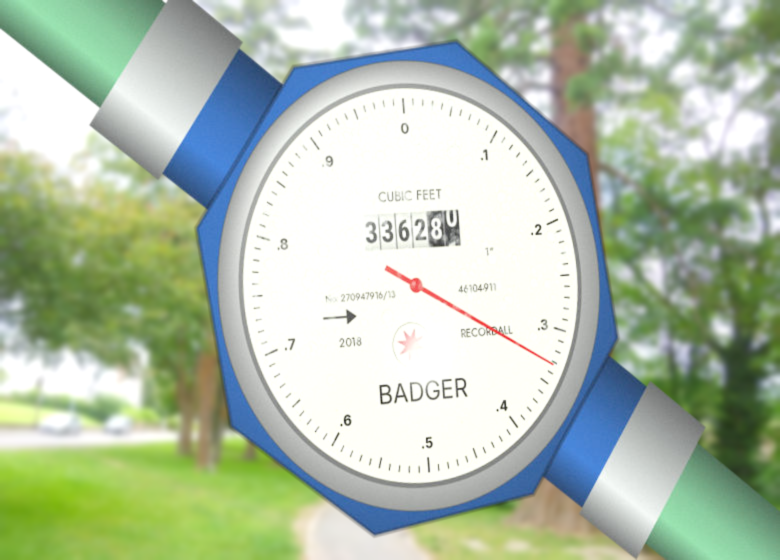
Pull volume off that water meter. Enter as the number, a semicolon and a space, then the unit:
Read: 336280.33; ft³
